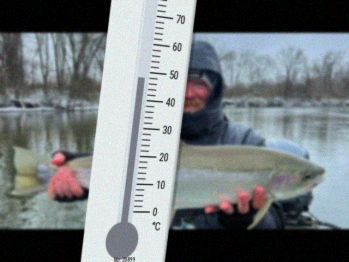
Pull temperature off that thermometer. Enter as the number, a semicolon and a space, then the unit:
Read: 48; °C
